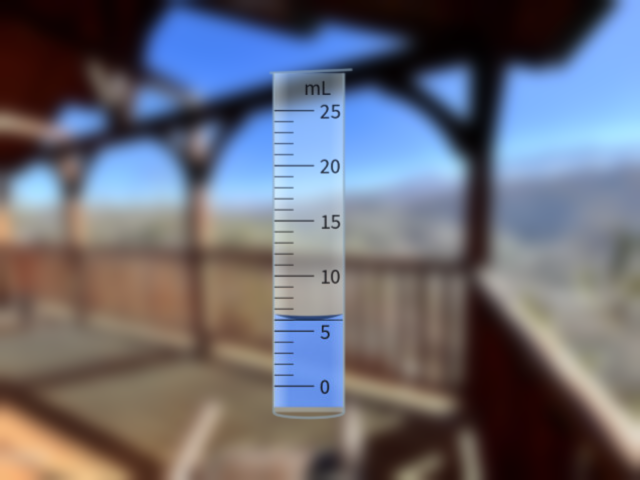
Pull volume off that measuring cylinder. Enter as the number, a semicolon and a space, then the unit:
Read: 6; mL
